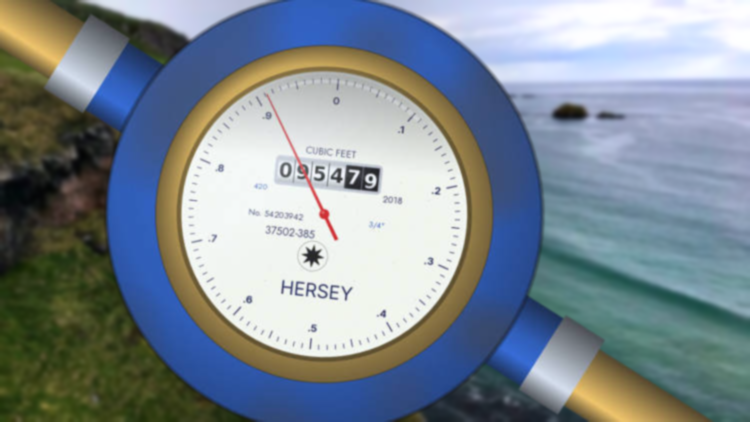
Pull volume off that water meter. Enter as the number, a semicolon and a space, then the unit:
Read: 95478.91; ft³
